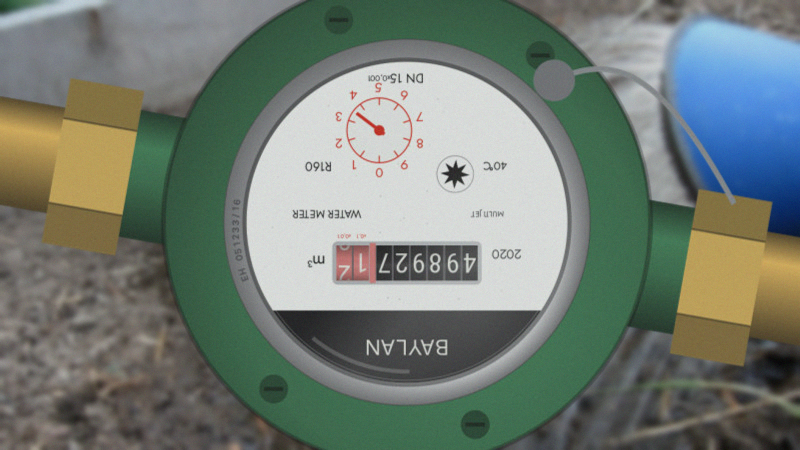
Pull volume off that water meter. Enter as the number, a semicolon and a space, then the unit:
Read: 498927.123; m³
